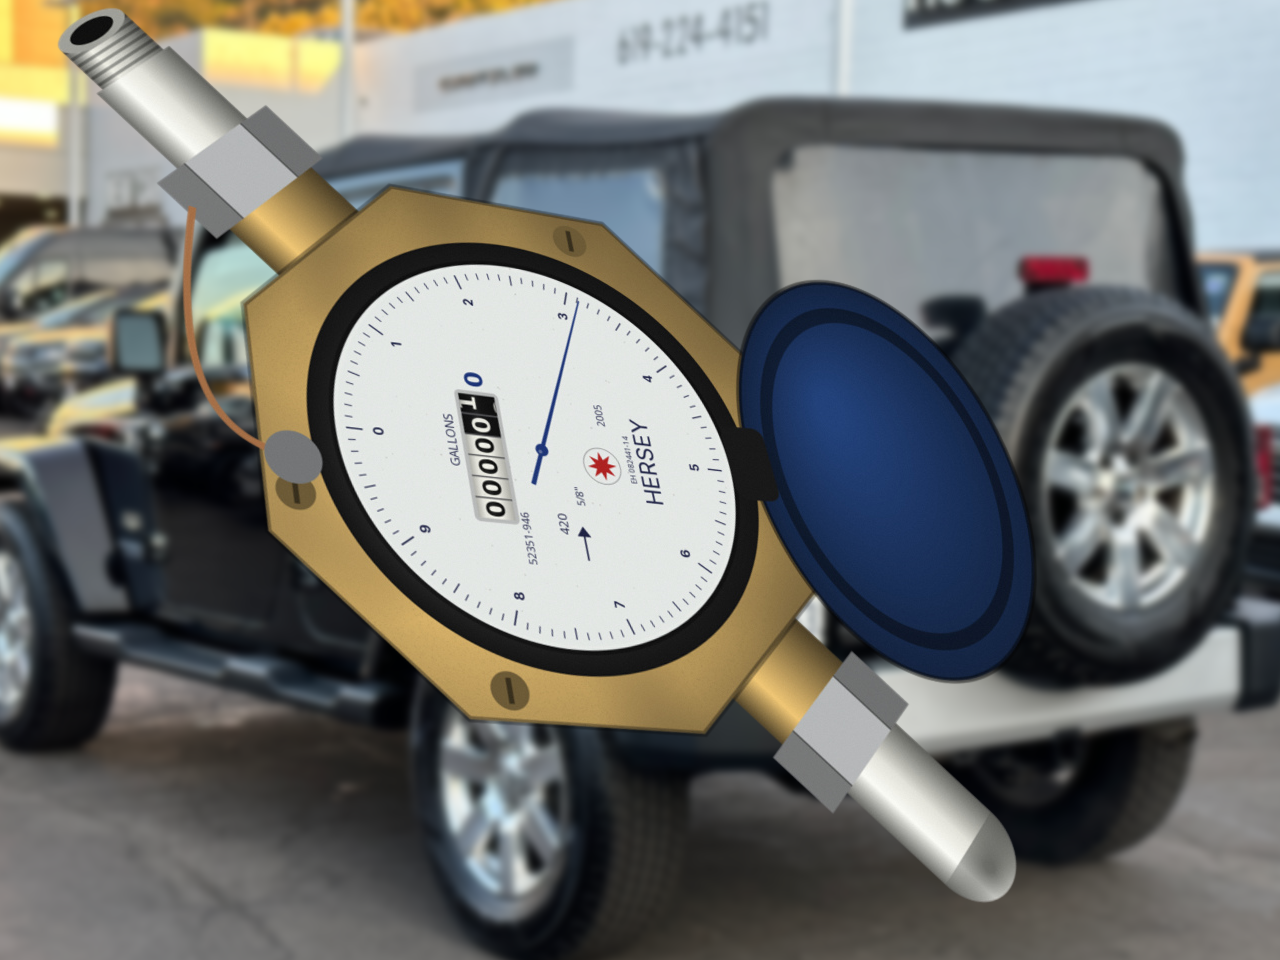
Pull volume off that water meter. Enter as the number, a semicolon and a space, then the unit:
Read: 13.1; gal
